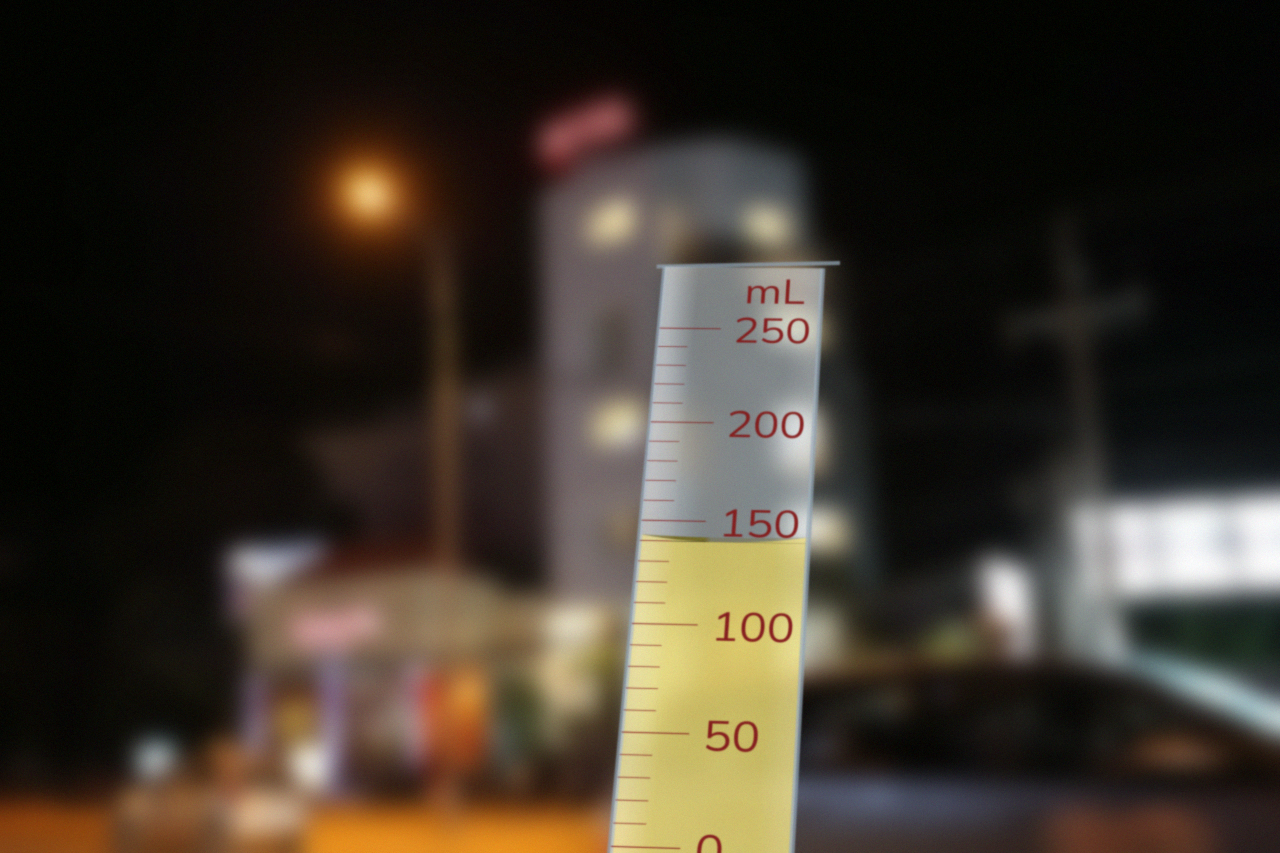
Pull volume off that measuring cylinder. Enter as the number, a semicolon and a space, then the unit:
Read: 140; mL
